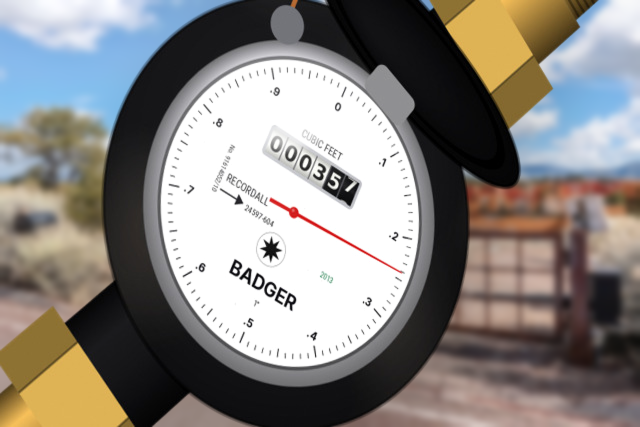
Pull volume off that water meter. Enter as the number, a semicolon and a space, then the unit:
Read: 357.24; ft³
